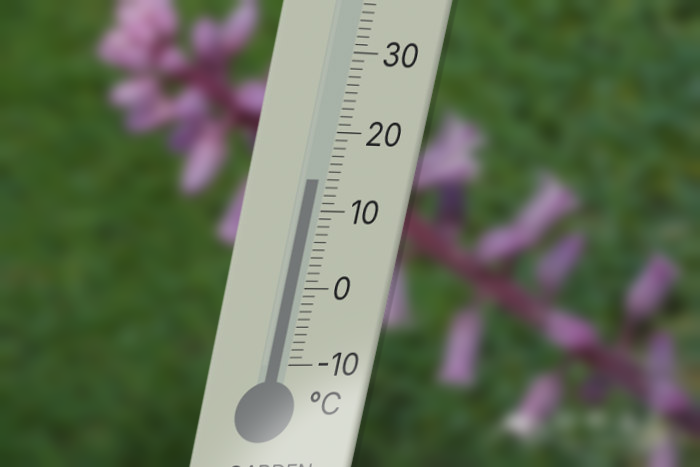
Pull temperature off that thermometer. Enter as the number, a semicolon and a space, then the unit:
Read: 14; °C
